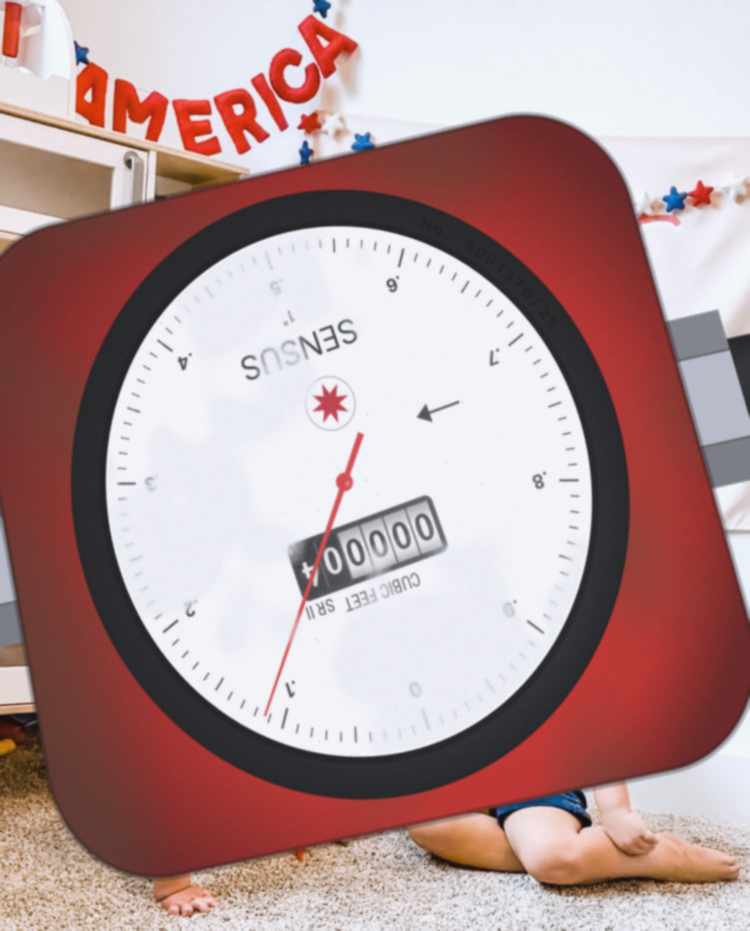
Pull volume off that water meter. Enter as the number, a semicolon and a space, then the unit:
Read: 4.11; ft³
